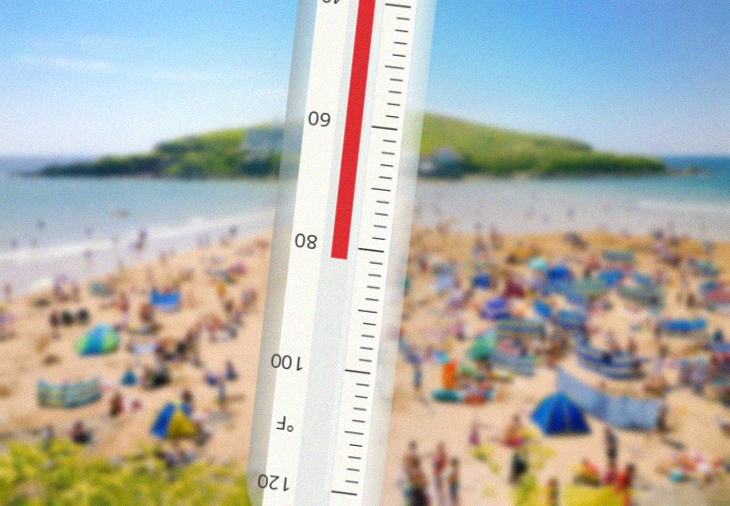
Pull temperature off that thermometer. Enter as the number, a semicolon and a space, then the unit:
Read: 82; °F
